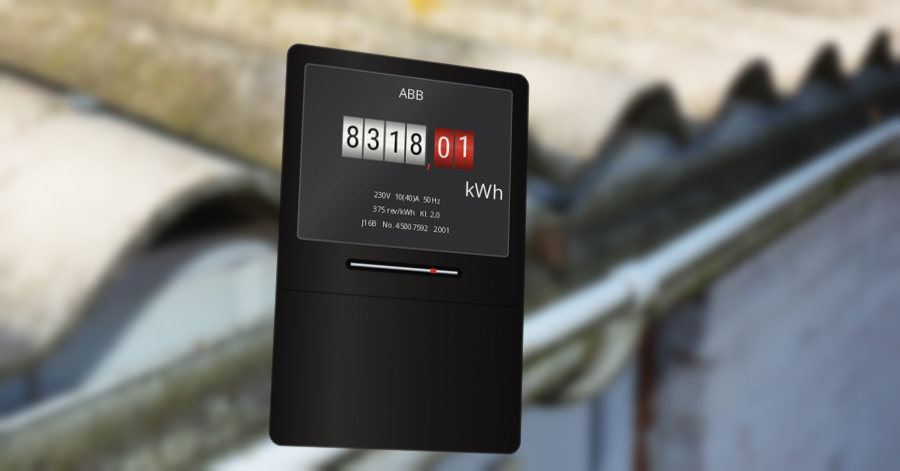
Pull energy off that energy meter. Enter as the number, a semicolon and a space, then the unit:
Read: 8318.01; kWh
